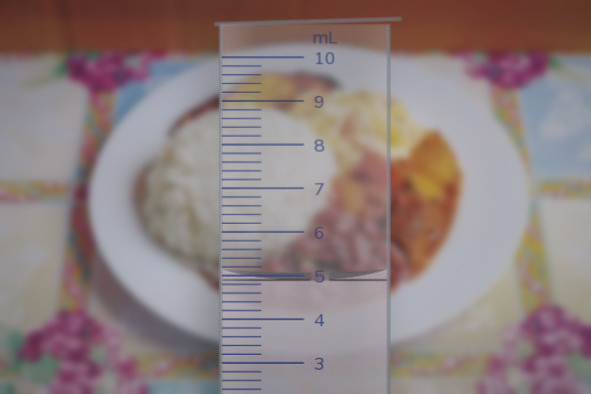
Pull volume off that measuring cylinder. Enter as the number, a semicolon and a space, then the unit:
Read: 4.9; mL
